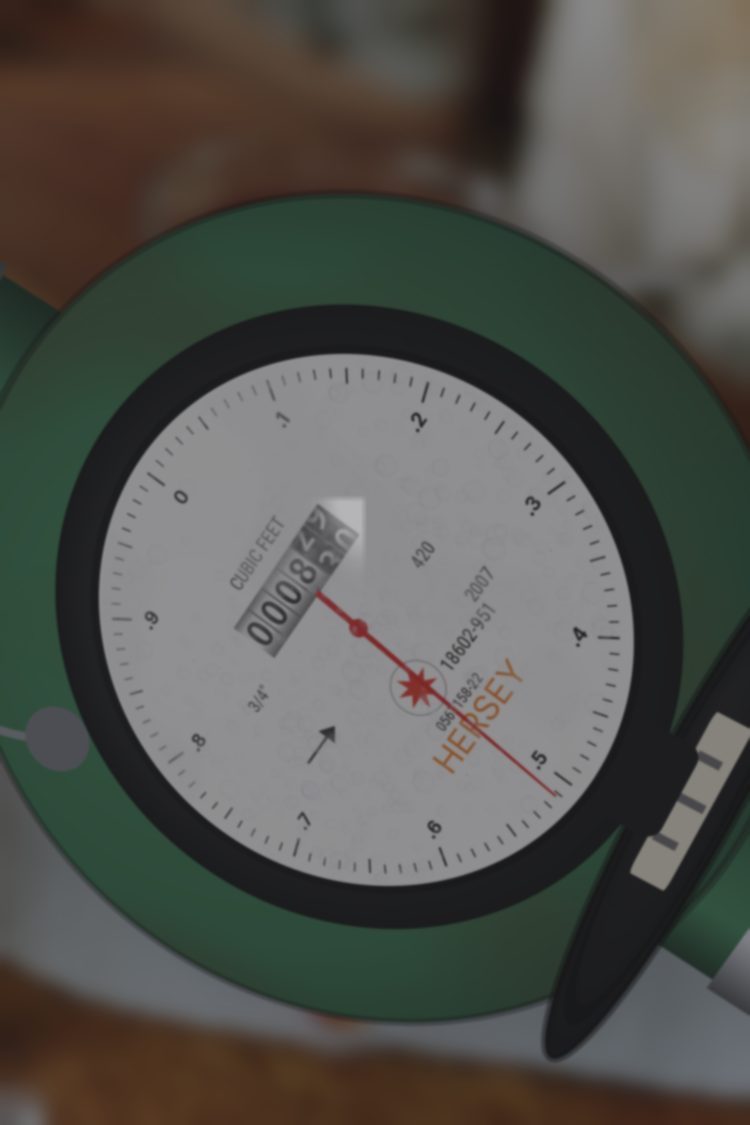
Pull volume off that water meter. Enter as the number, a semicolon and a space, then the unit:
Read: 829.51; ft³
